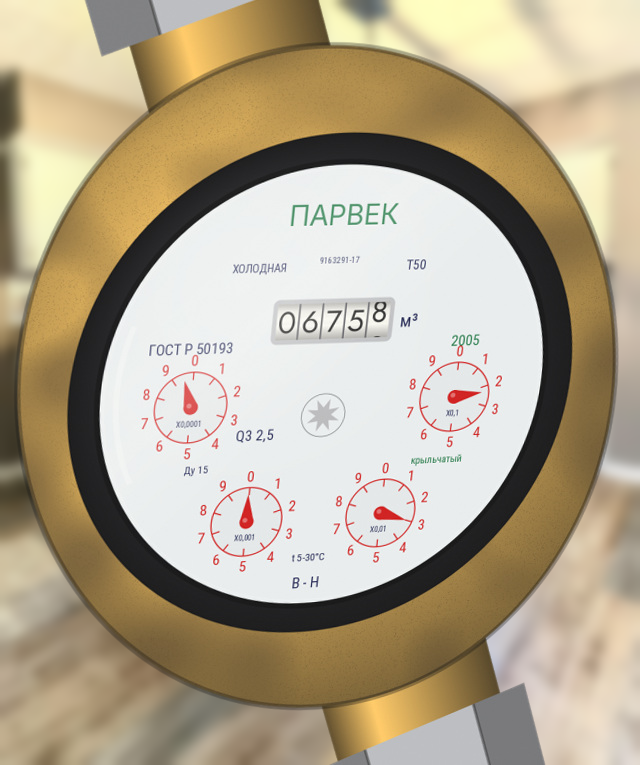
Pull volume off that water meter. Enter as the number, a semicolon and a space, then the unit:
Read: 6758.2299; m³
